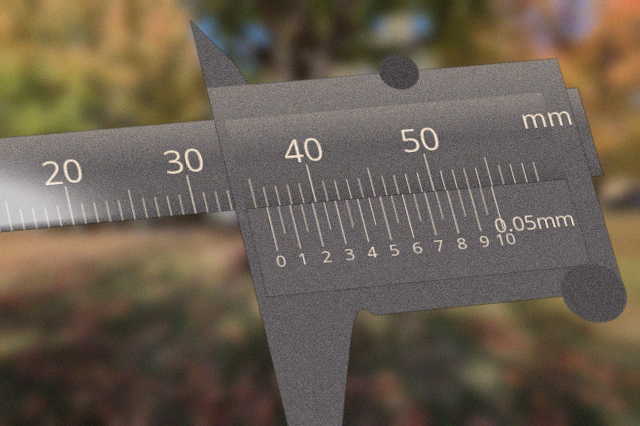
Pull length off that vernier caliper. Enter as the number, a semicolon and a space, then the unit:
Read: 35.9; mm
